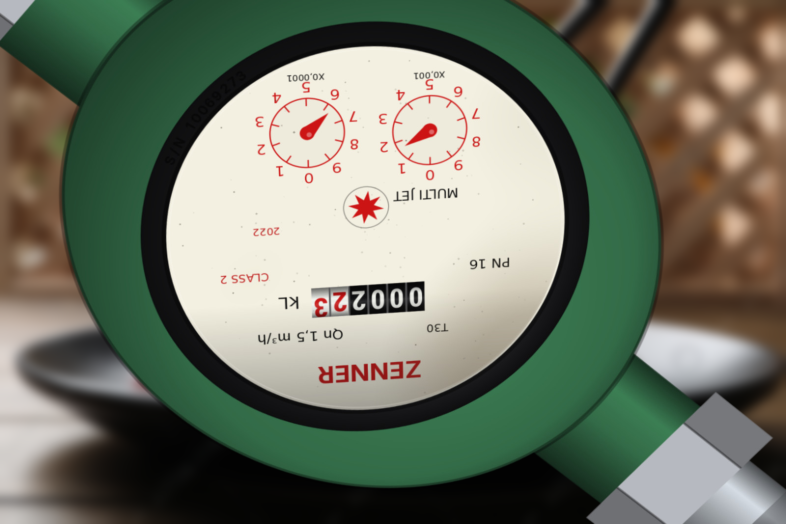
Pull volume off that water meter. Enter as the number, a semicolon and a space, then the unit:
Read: 2.2316; kL
